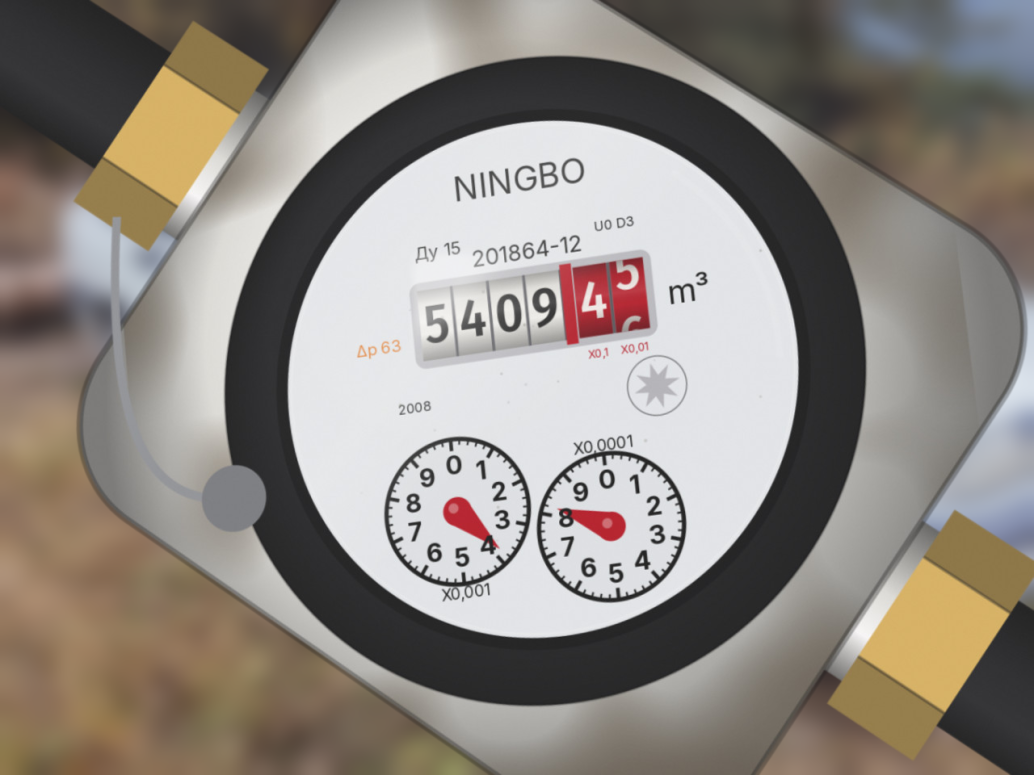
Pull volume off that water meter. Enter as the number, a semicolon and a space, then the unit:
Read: 5409.4538; m³
